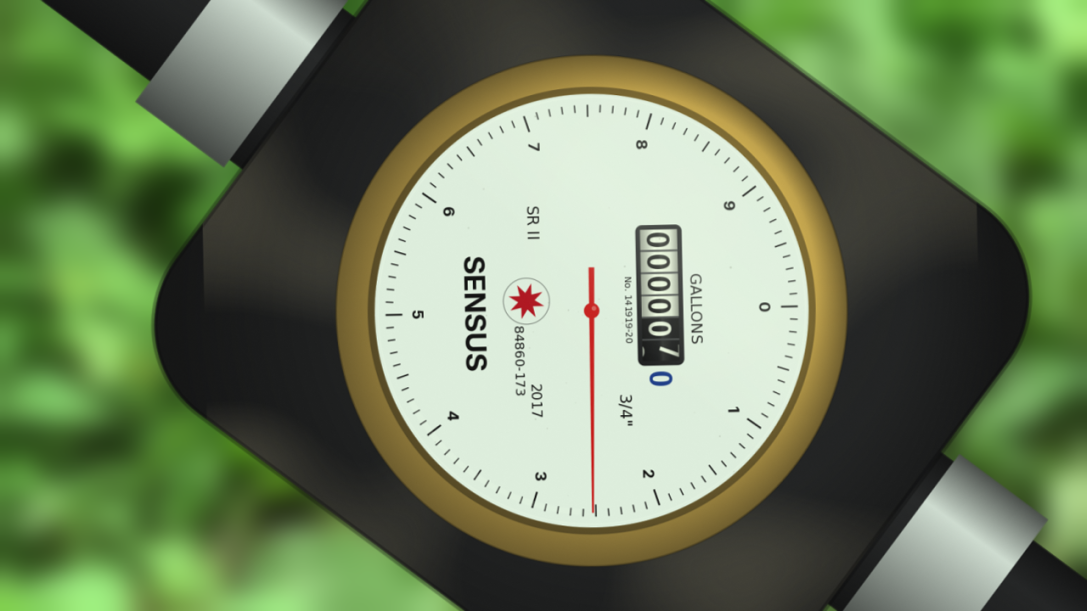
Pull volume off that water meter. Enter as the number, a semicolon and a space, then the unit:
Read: 72.5; gal
